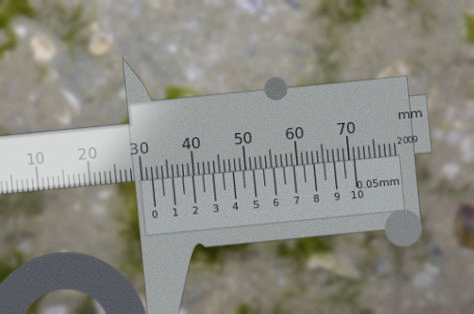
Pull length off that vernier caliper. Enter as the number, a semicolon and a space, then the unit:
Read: 32.0; mm
